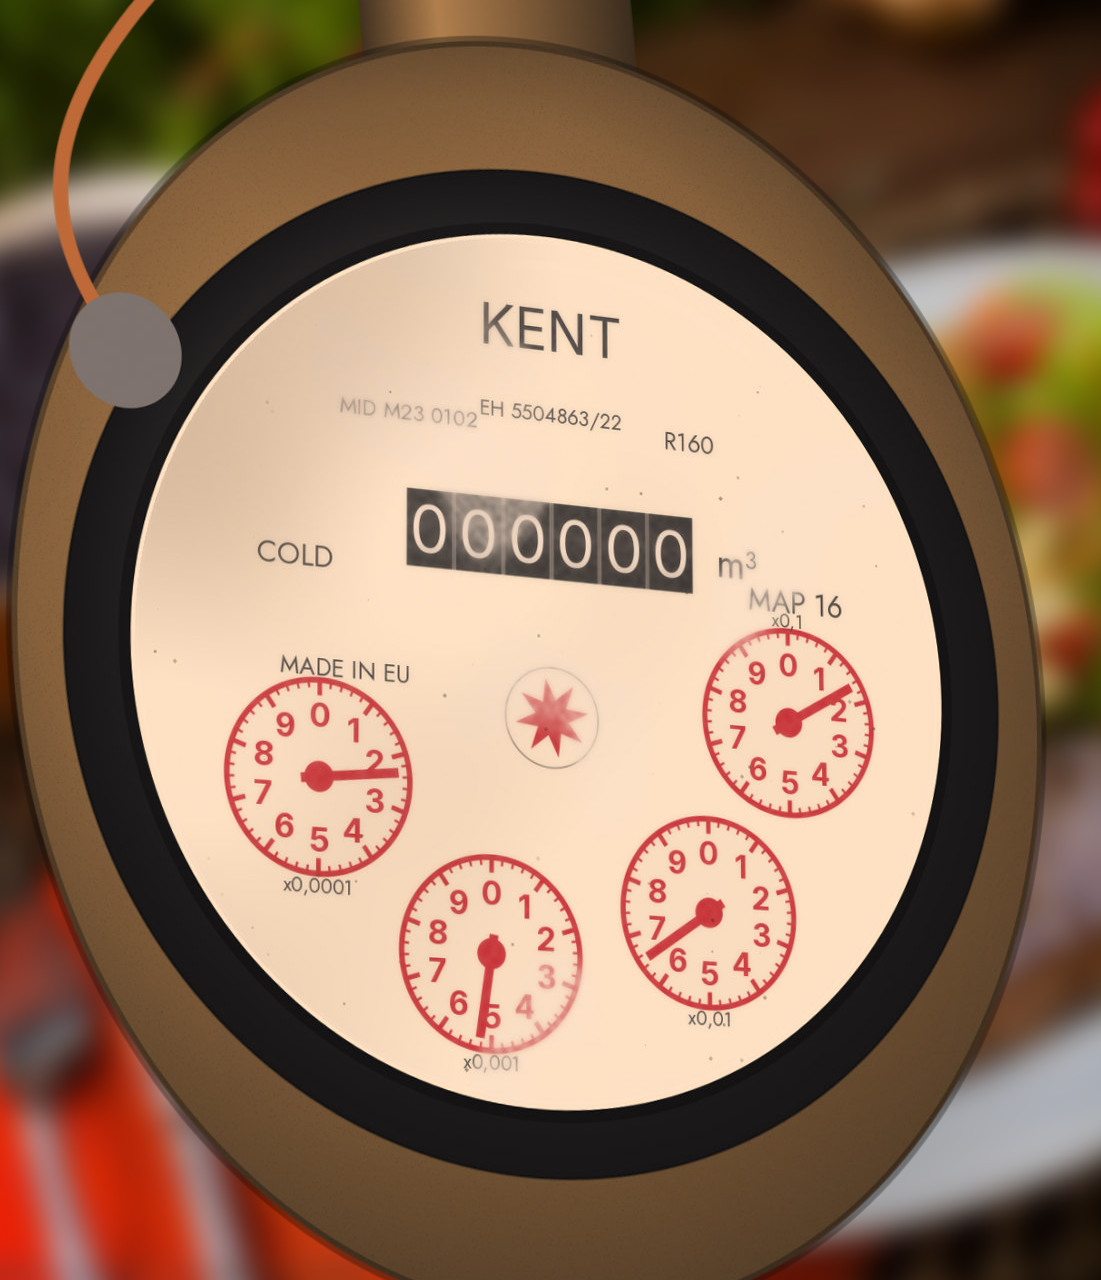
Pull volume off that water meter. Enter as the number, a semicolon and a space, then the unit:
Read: 0.1652; m³
